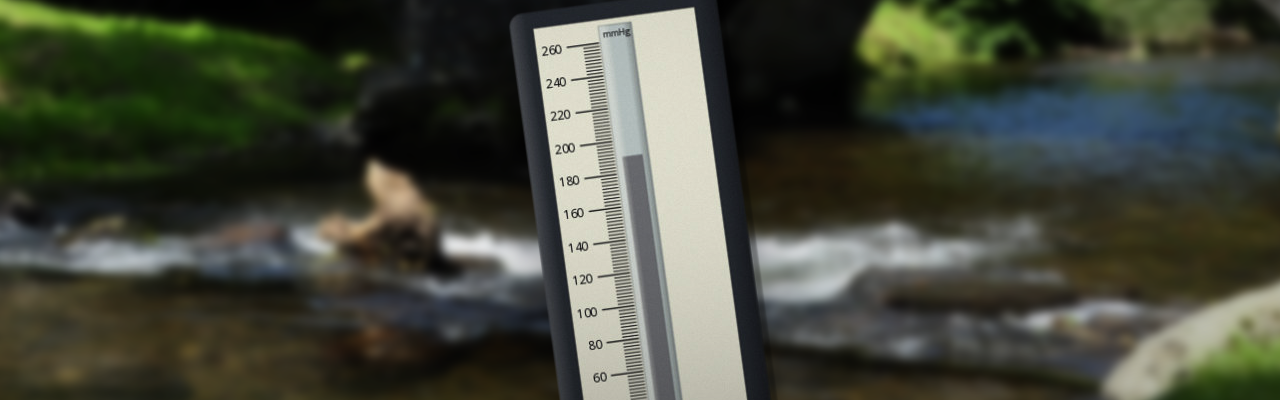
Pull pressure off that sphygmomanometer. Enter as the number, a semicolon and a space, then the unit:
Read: 190; mmHg
